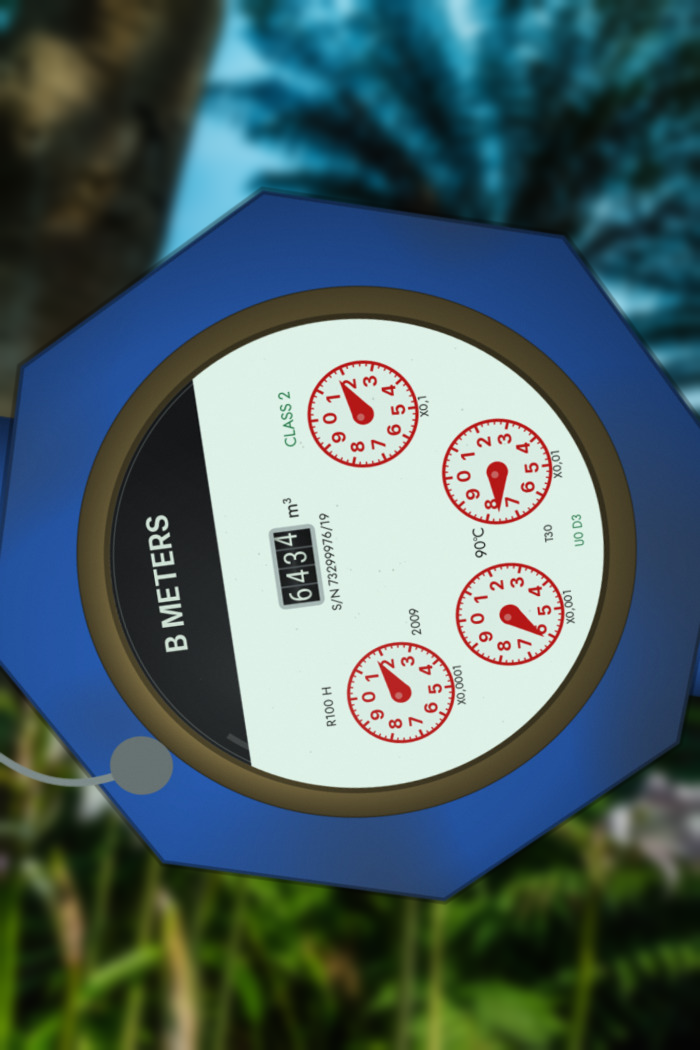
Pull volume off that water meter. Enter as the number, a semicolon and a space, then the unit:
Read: 6434.1761; m³
